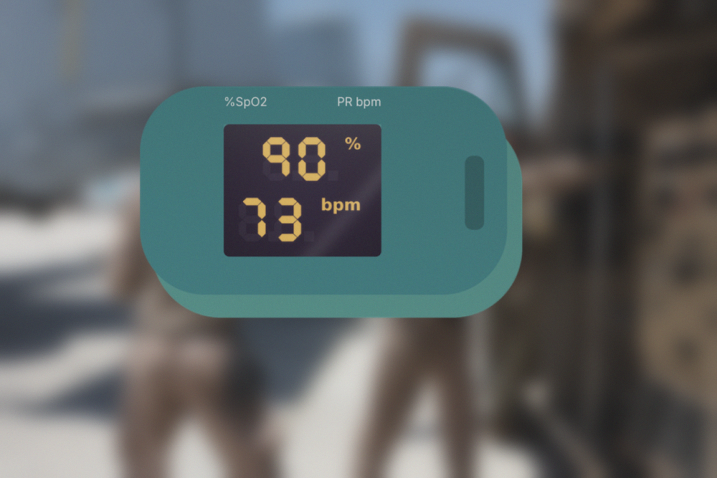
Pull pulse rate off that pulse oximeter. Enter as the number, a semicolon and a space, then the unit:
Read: 73; bpm
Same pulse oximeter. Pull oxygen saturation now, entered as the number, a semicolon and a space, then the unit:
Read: 90; %
